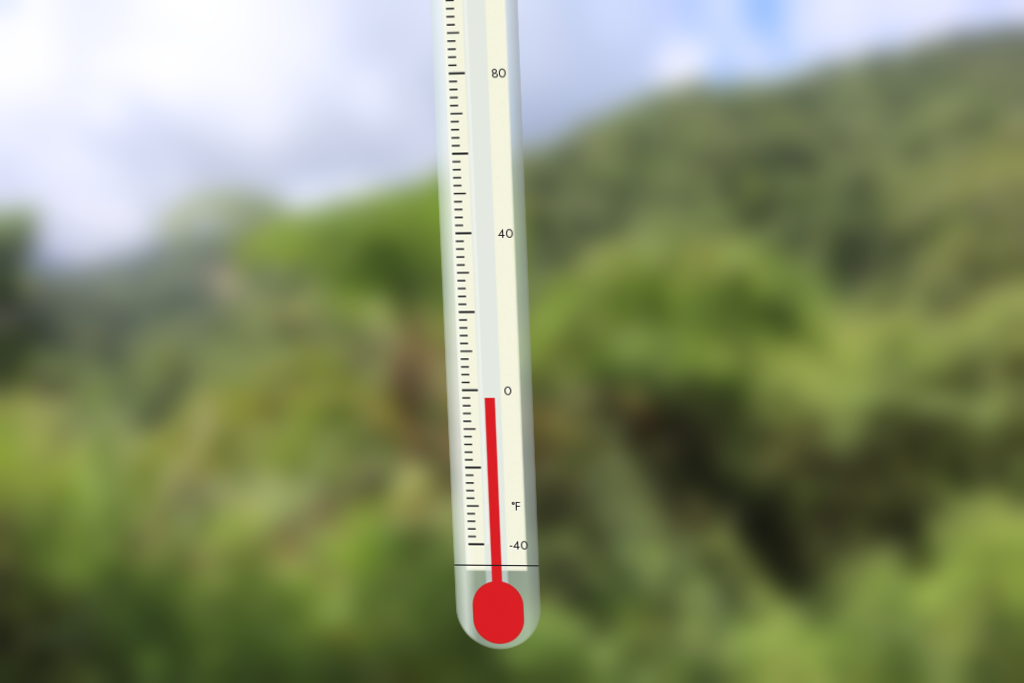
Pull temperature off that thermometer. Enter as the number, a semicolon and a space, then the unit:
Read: -2; °F
